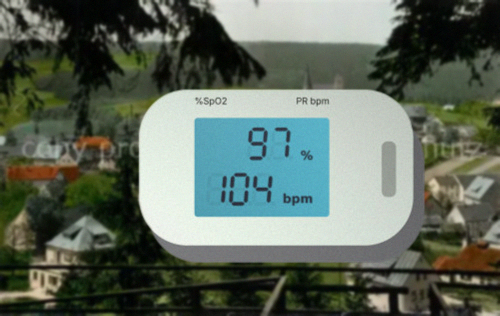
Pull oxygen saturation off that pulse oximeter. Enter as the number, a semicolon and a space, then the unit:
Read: 97; %
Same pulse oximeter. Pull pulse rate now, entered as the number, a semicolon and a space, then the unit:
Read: 104; bpm
